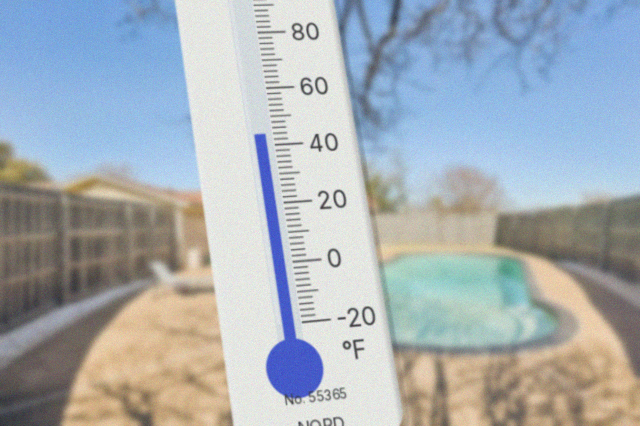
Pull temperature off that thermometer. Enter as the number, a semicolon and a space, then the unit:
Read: 44; °F
